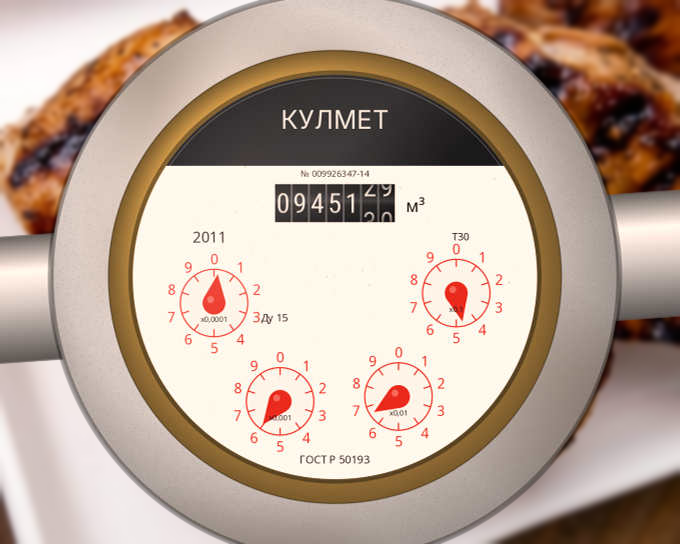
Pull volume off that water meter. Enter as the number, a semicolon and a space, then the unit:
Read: 945129.4660; m³
